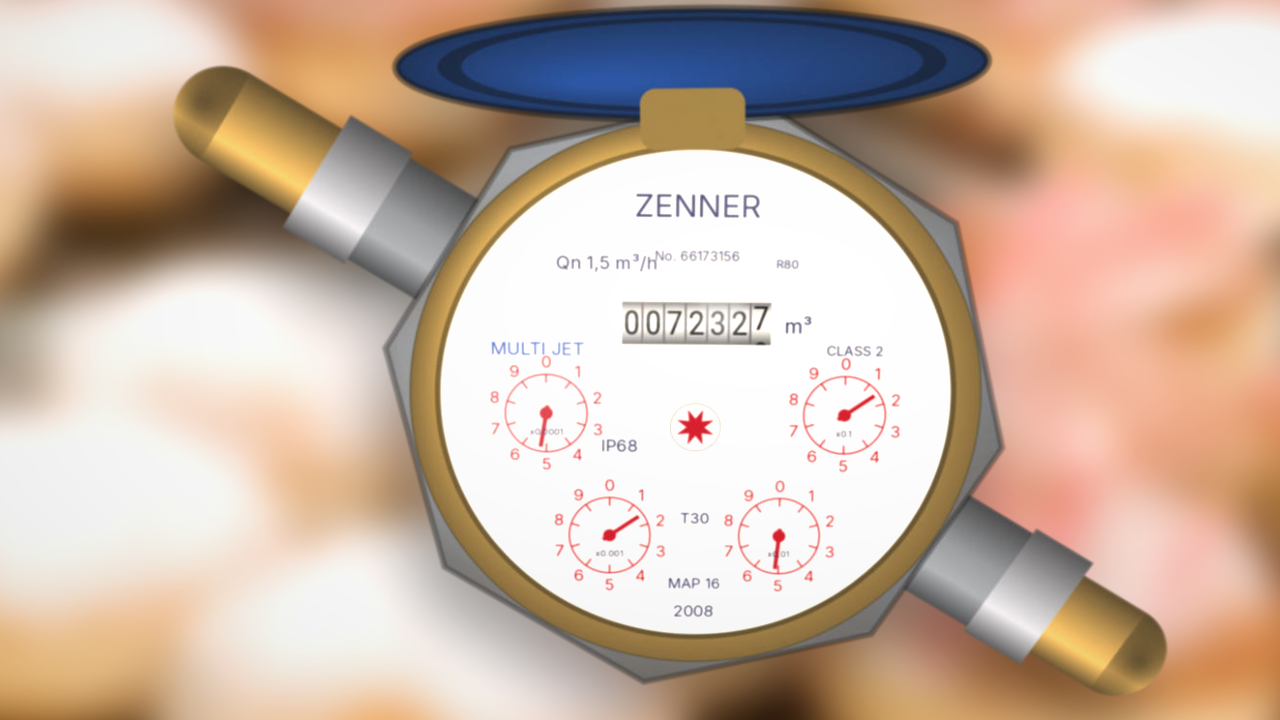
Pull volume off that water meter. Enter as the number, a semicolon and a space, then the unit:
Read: 72327.1515; m³
